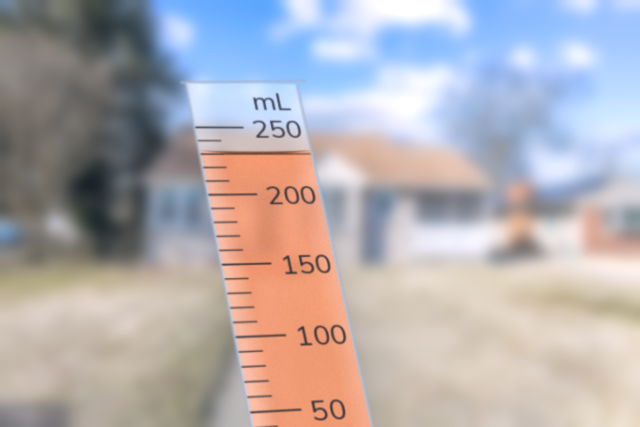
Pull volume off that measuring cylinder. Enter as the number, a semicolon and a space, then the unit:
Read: 230; mL
